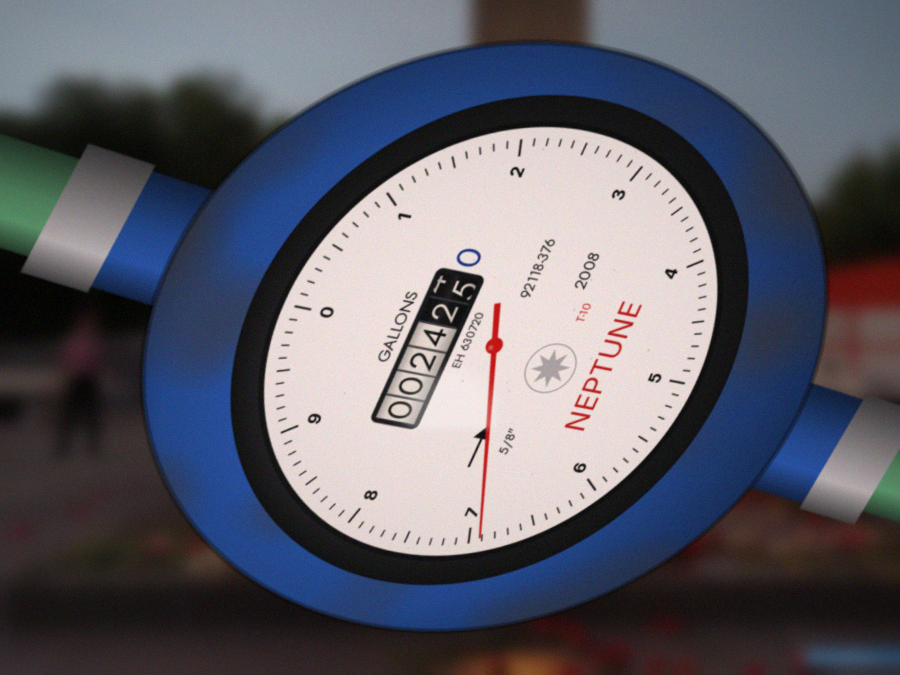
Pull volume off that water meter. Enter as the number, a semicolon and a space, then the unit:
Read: 24246.9; gal
